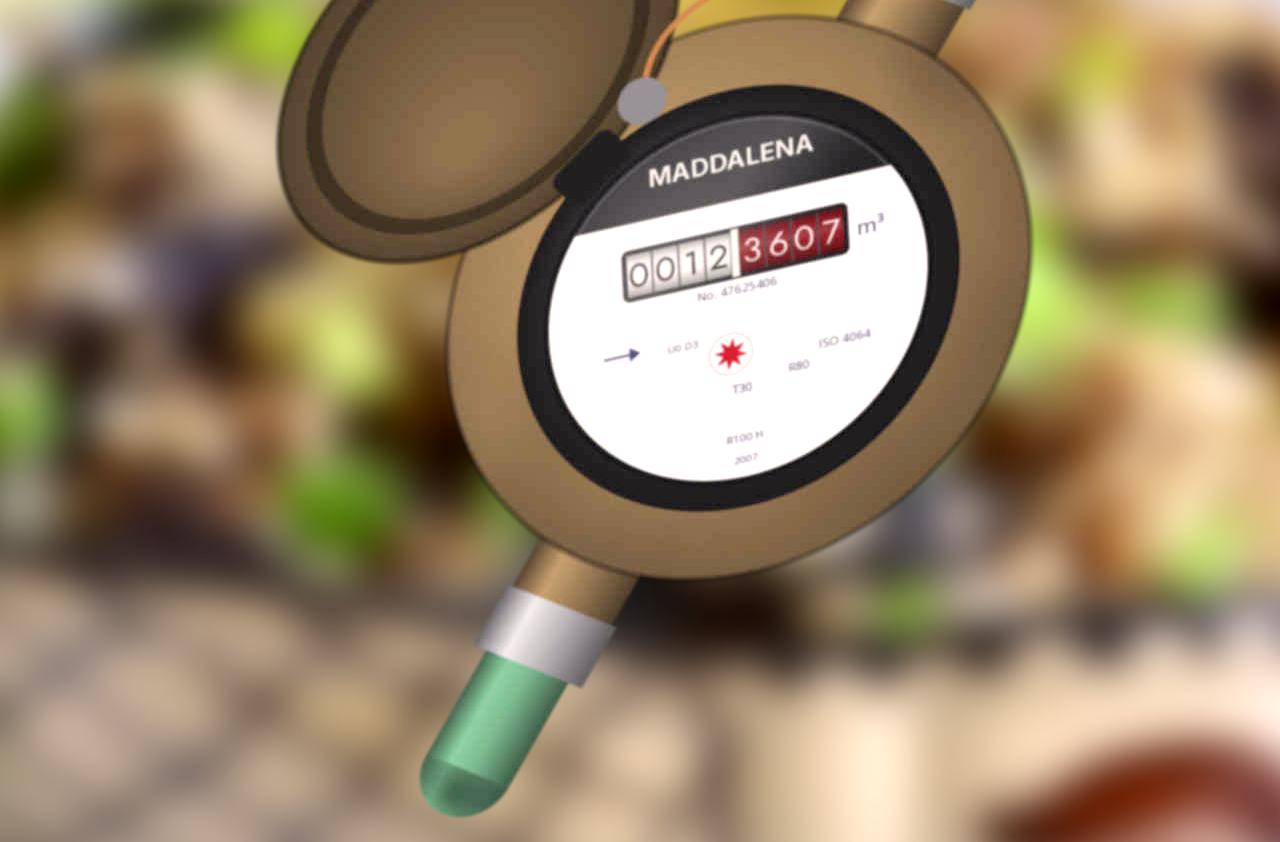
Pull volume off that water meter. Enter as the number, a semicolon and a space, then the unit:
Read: 12.3607; m³
